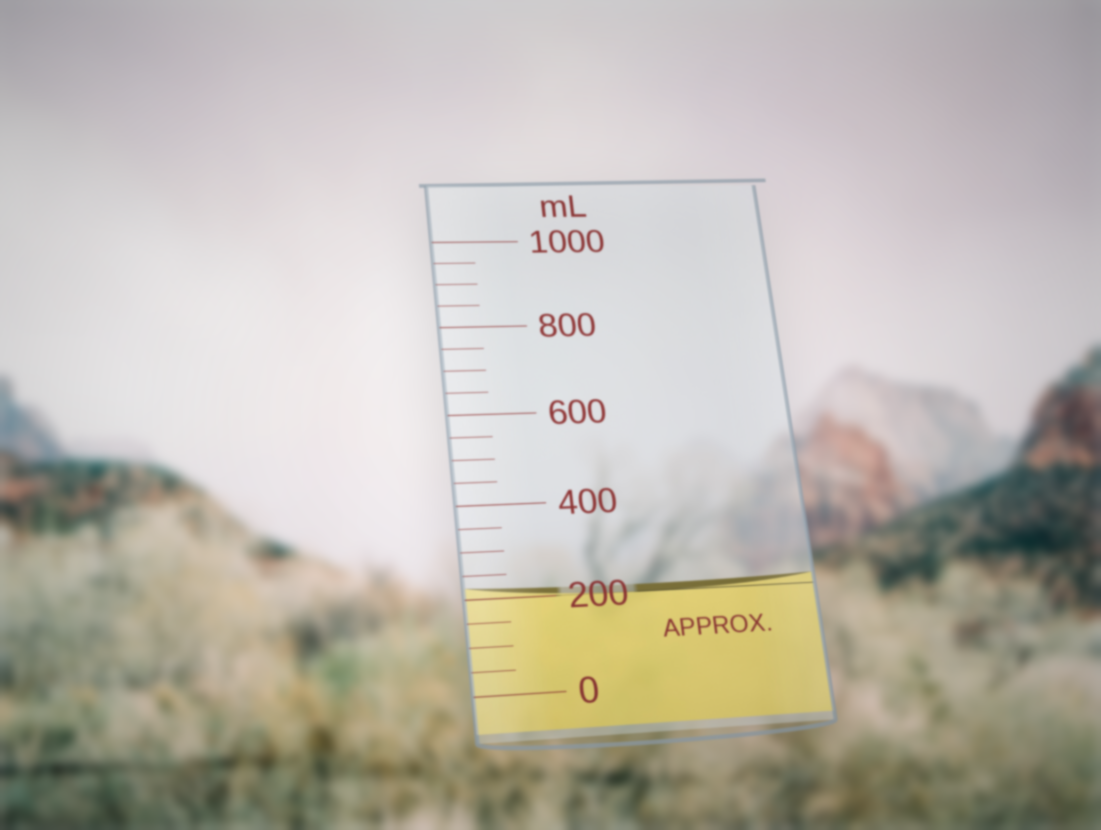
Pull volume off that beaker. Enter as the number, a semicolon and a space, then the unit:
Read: 200; mL
